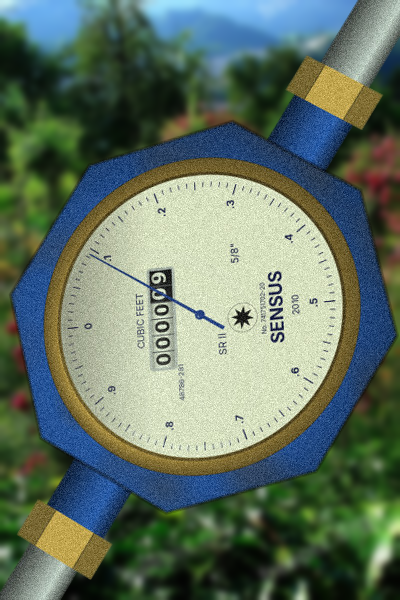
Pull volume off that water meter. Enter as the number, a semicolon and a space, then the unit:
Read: 9.09; ft³
